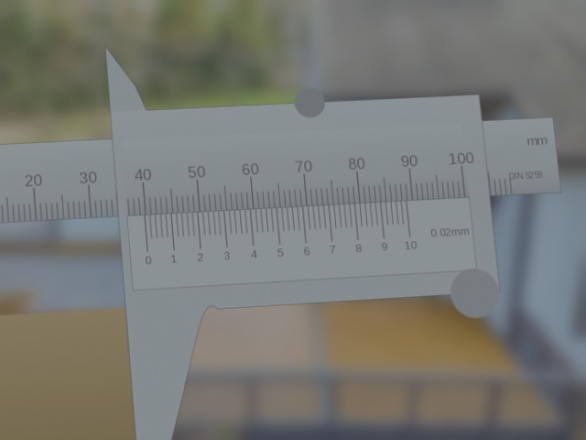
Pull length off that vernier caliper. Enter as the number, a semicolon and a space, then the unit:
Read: 39.8; mm
